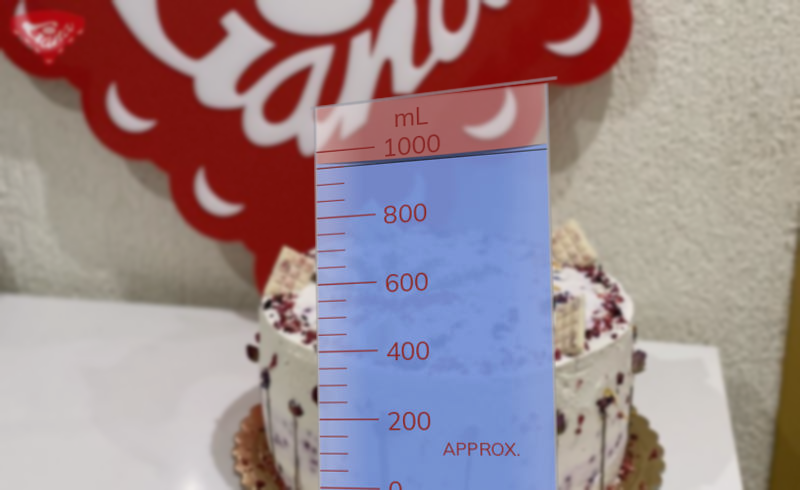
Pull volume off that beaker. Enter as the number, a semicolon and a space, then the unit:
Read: 950; mL
